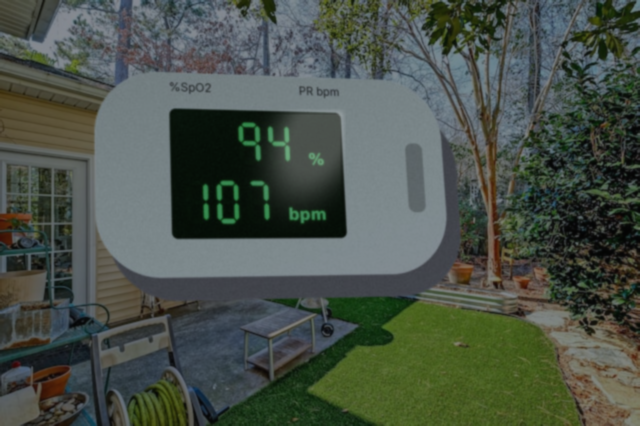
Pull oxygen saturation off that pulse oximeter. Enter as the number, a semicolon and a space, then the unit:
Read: 94; %
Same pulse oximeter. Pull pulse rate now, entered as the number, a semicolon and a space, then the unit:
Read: 107; bpm
